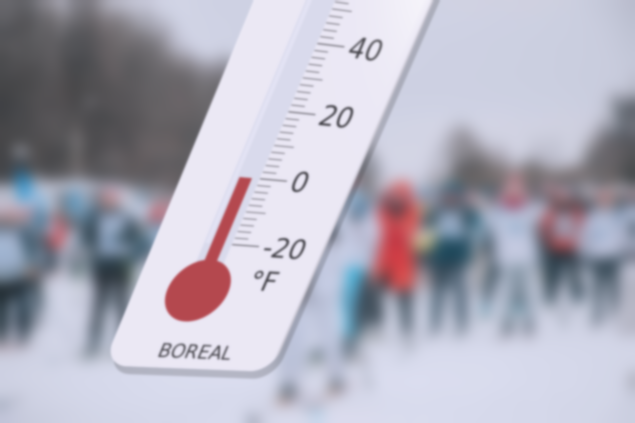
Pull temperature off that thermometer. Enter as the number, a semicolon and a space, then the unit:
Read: 0; °F
